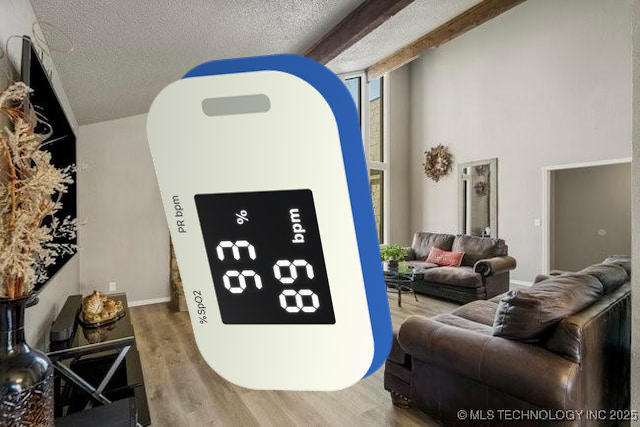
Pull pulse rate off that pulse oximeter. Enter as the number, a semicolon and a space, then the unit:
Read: 89; bpm
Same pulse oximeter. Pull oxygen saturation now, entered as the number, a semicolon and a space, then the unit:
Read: 93; %
